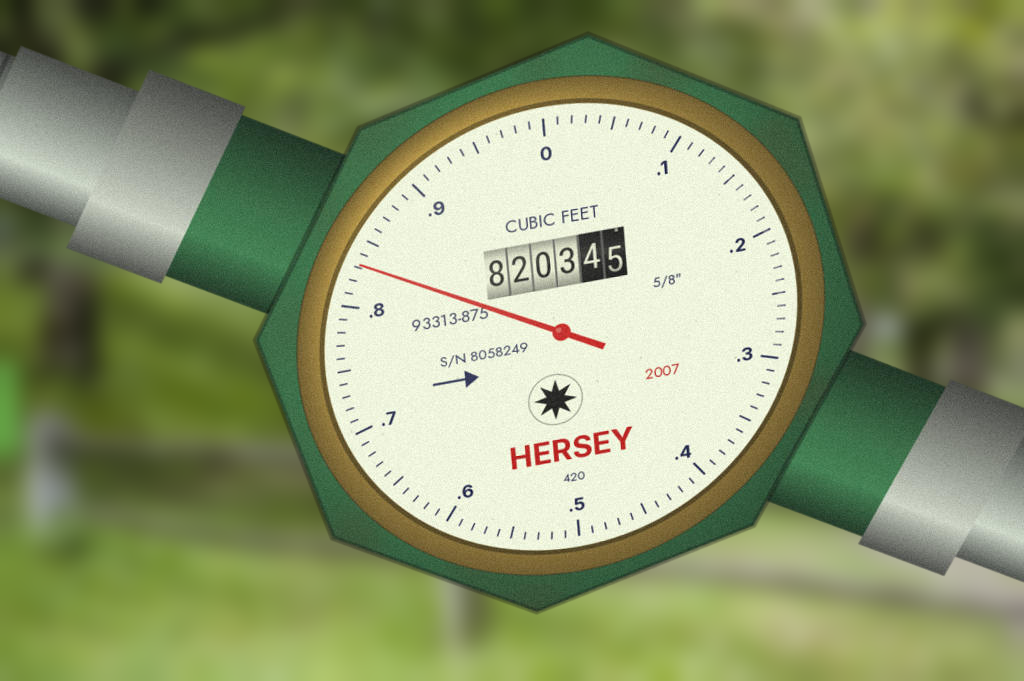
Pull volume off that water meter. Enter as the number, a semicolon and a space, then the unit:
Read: 820344.83; ft³
